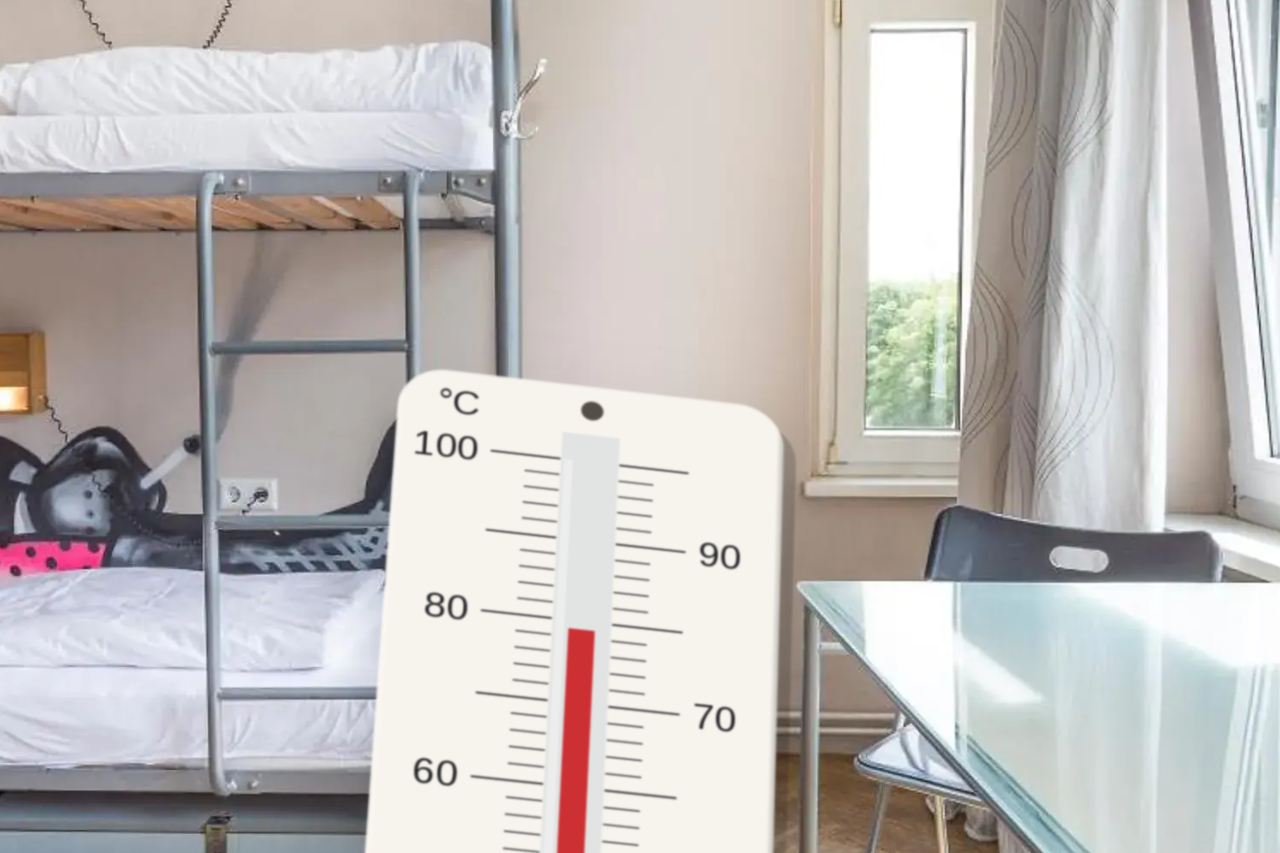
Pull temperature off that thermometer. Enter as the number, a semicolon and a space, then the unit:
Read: 79; °C
